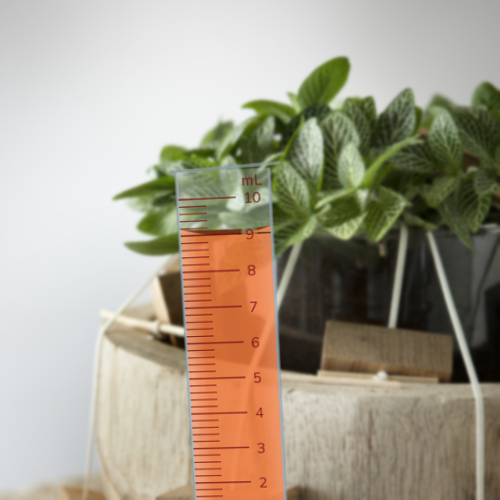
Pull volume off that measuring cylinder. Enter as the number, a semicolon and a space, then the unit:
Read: 9; mL
